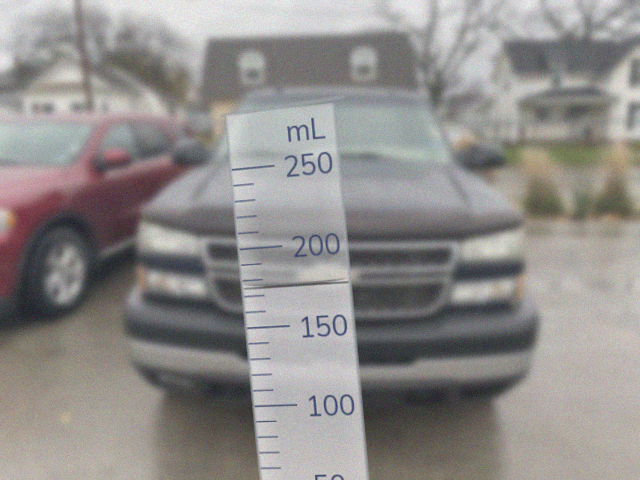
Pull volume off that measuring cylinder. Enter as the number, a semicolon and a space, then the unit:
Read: 175; mL
